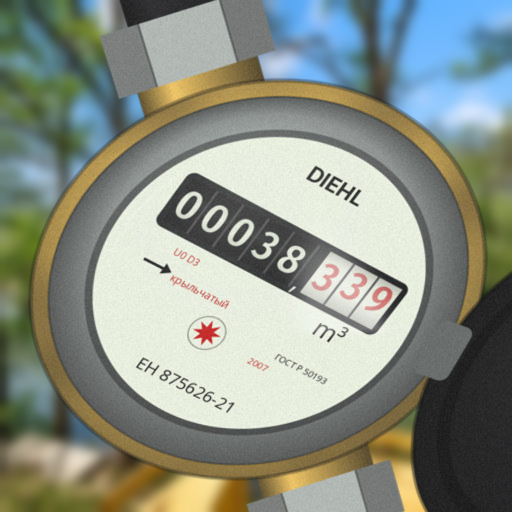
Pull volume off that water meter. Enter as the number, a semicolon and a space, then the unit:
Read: 38.339; m³
